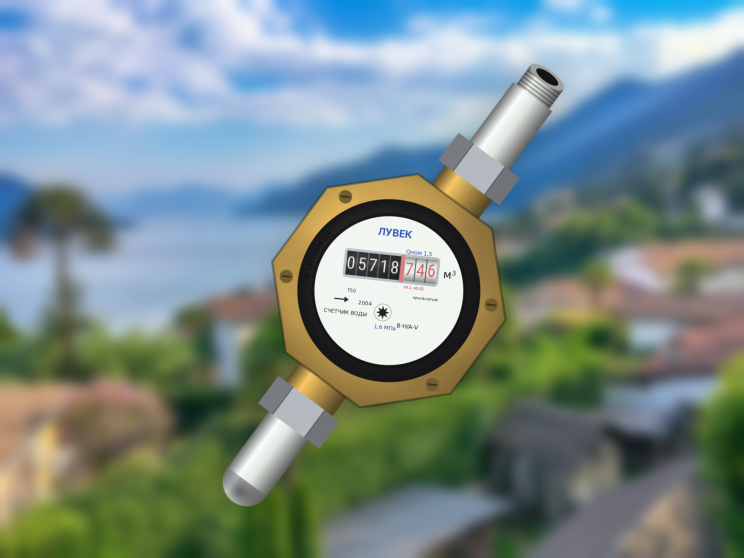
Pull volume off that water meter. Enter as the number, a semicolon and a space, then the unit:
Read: 5718.746; m³
